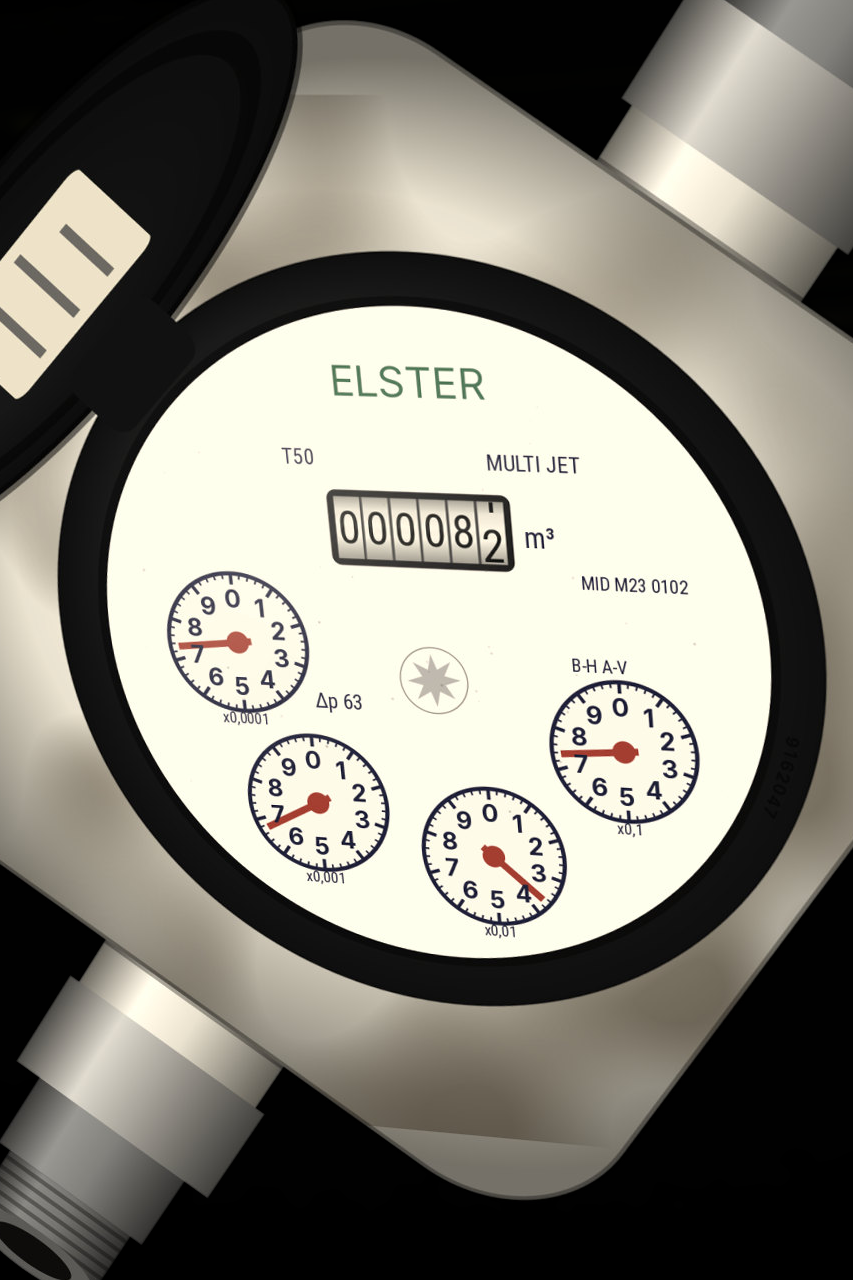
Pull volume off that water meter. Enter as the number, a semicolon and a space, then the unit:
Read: 81.7367; m³
